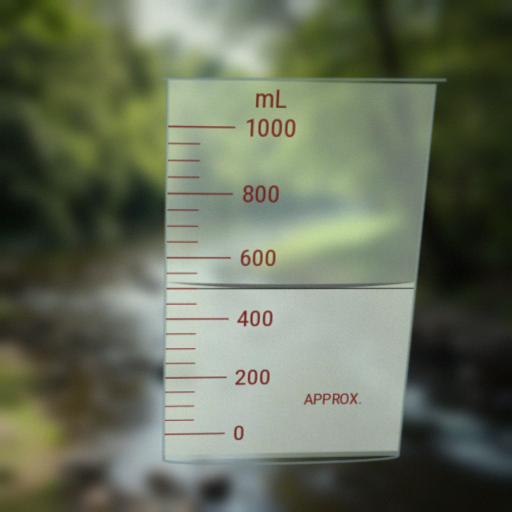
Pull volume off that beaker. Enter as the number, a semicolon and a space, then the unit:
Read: 500; mL
